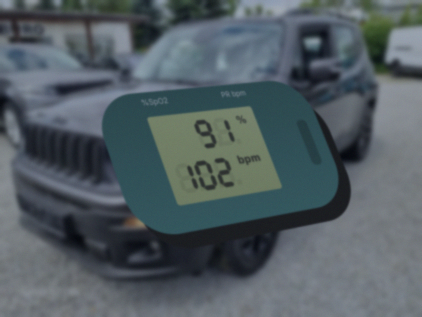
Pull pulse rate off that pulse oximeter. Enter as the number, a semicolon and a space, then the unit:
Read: 102; bpm
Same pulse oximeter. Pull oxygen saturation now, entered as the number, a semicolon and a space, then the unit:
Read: 91; %
